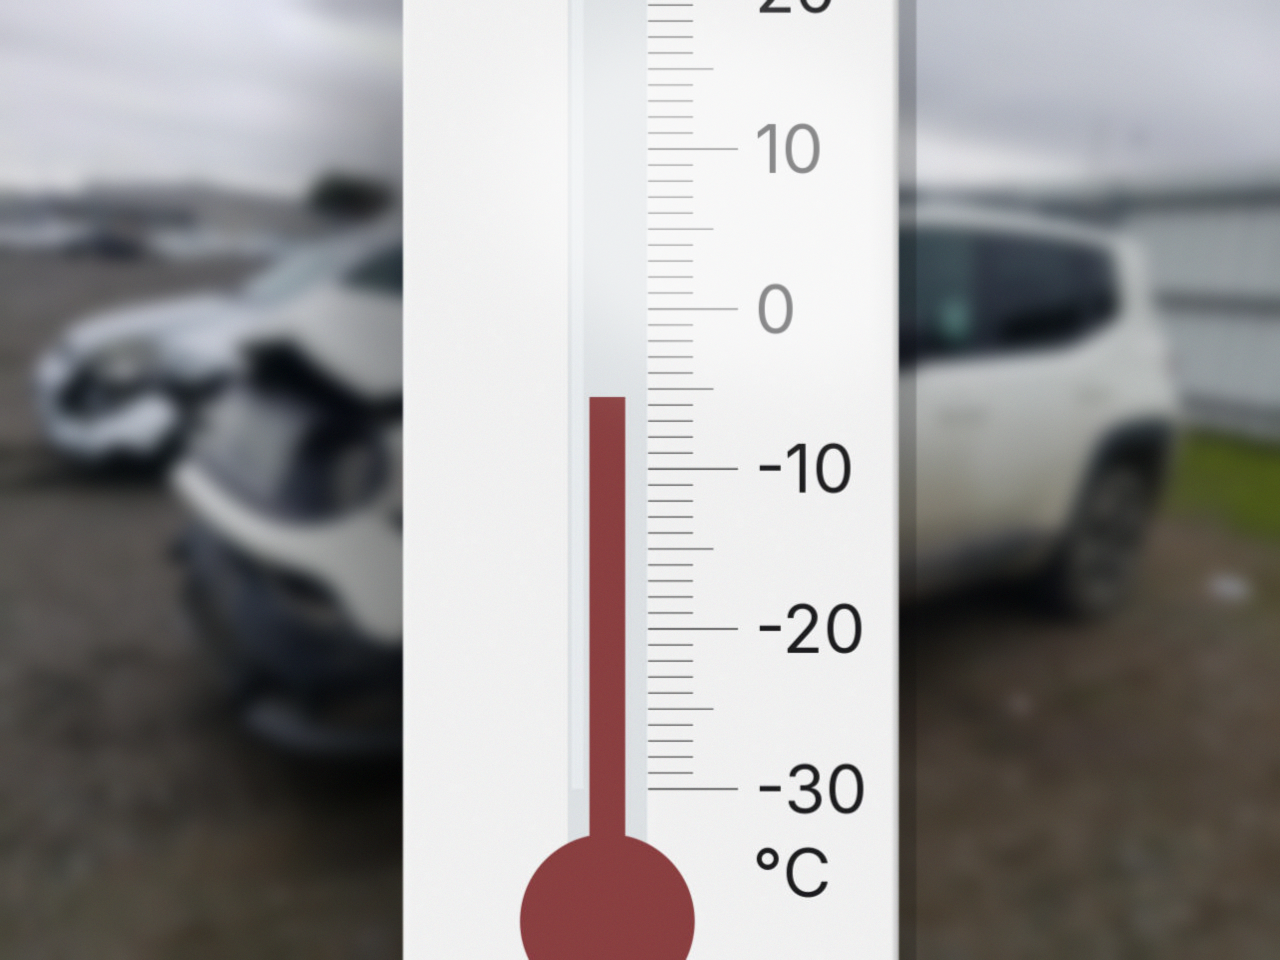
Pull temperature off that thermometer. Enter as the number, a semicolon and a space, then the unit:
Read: -5.5; °C
